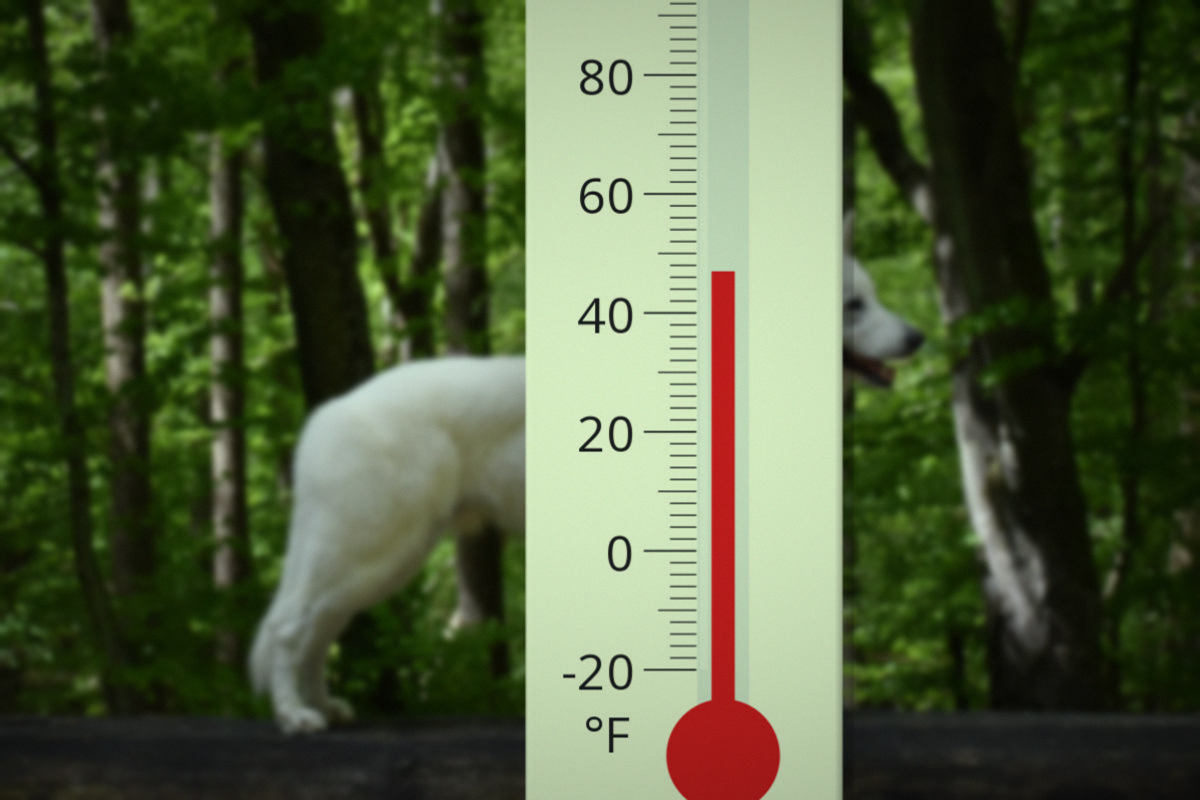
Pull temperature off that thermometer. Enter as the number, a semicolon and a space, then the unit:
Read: 47; °F
